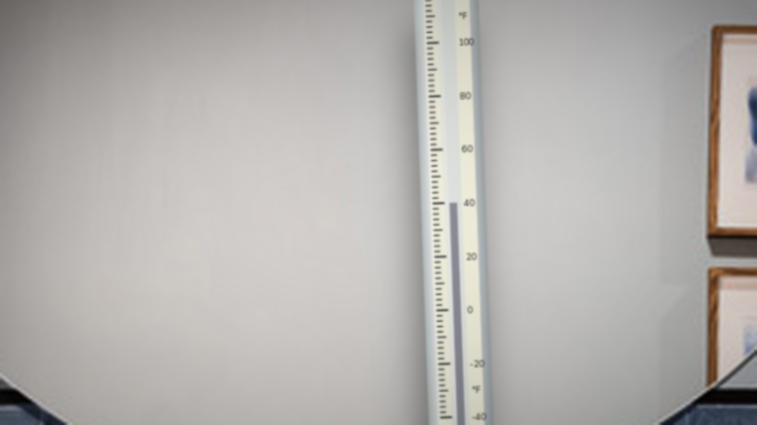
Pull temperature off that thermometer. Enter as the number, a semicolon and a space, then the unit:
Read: 40; °F
